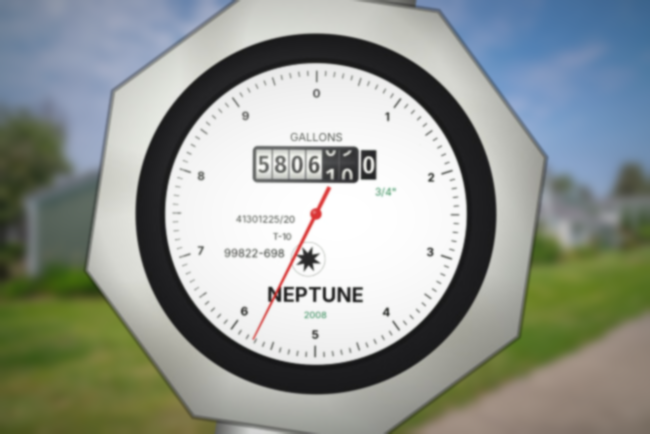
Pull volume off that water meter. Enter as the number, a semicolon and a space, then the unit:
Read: 5806095.7; gal
